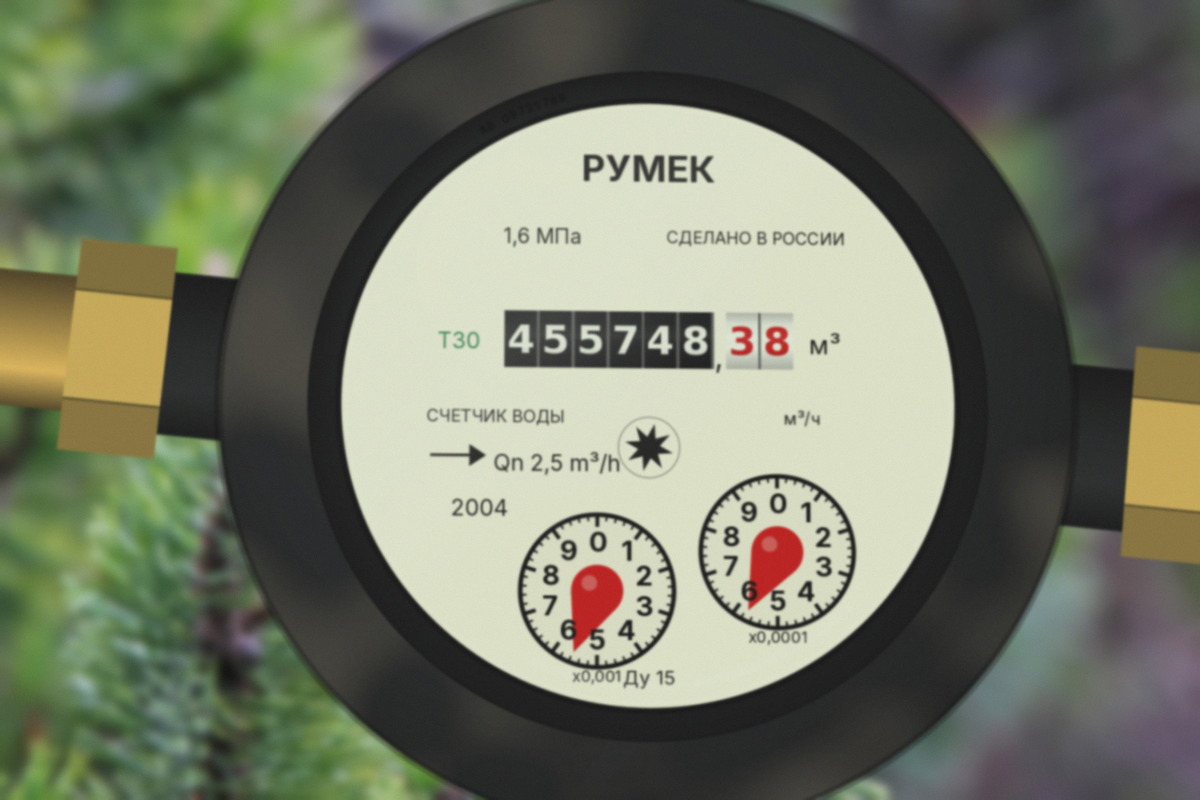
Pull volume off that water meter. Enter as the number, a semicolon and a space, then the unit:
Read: 455748.3855; m³
